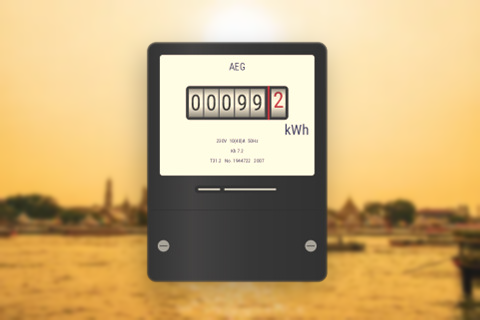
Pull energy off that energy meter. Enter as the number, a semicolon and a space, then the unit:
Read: 99.2; kWh
